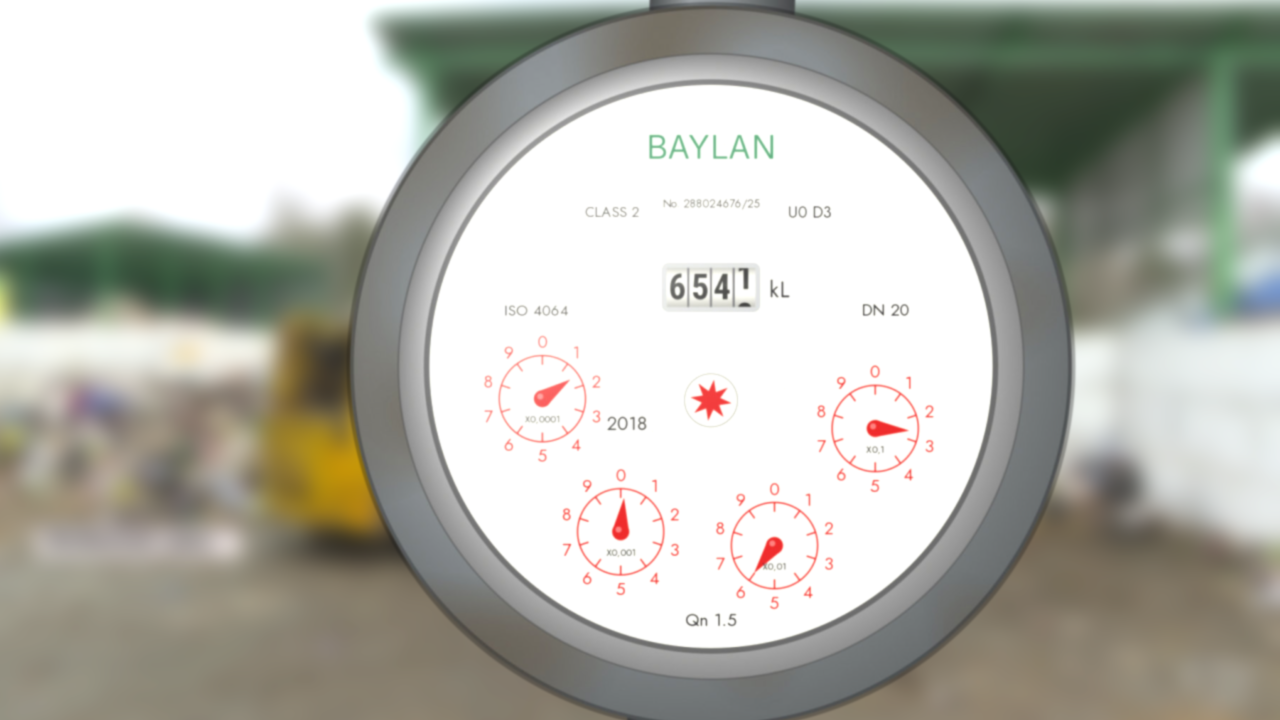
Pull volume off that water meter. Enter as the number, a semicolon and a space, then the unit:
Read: 6541.2601; kL
